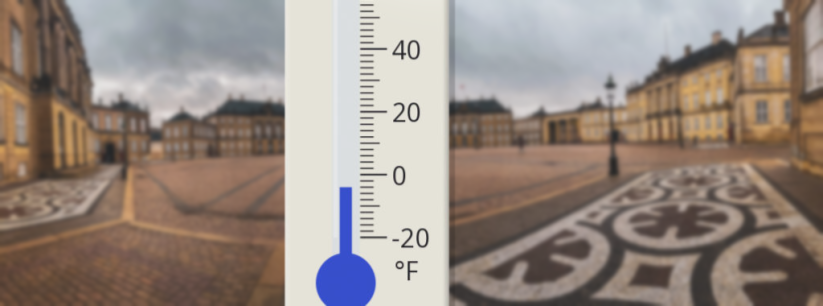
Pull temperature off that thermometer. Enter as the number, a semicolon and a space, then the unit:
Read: -4; °F
